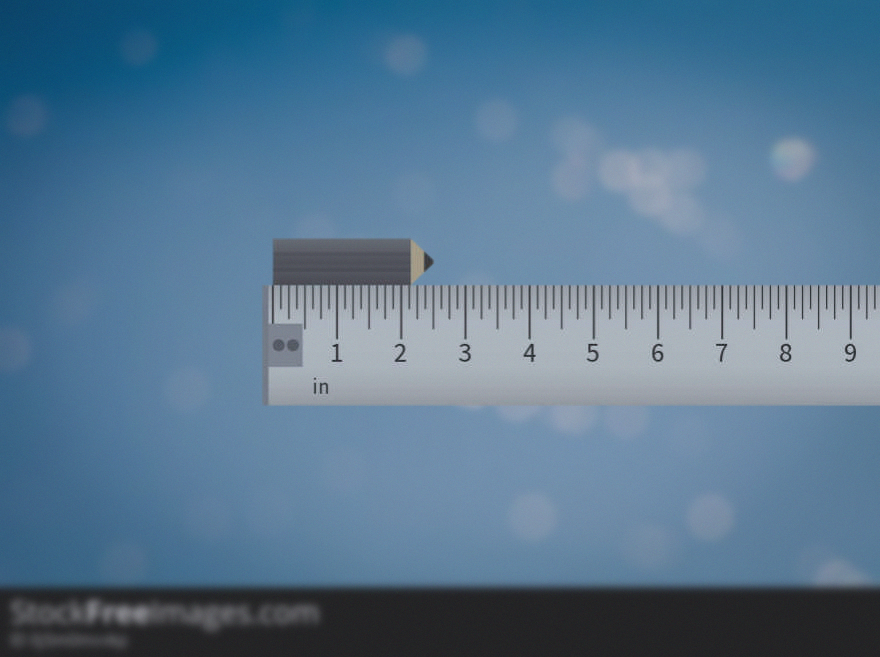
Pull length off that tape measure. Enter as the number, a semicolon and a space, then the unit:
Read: 2.5; in
